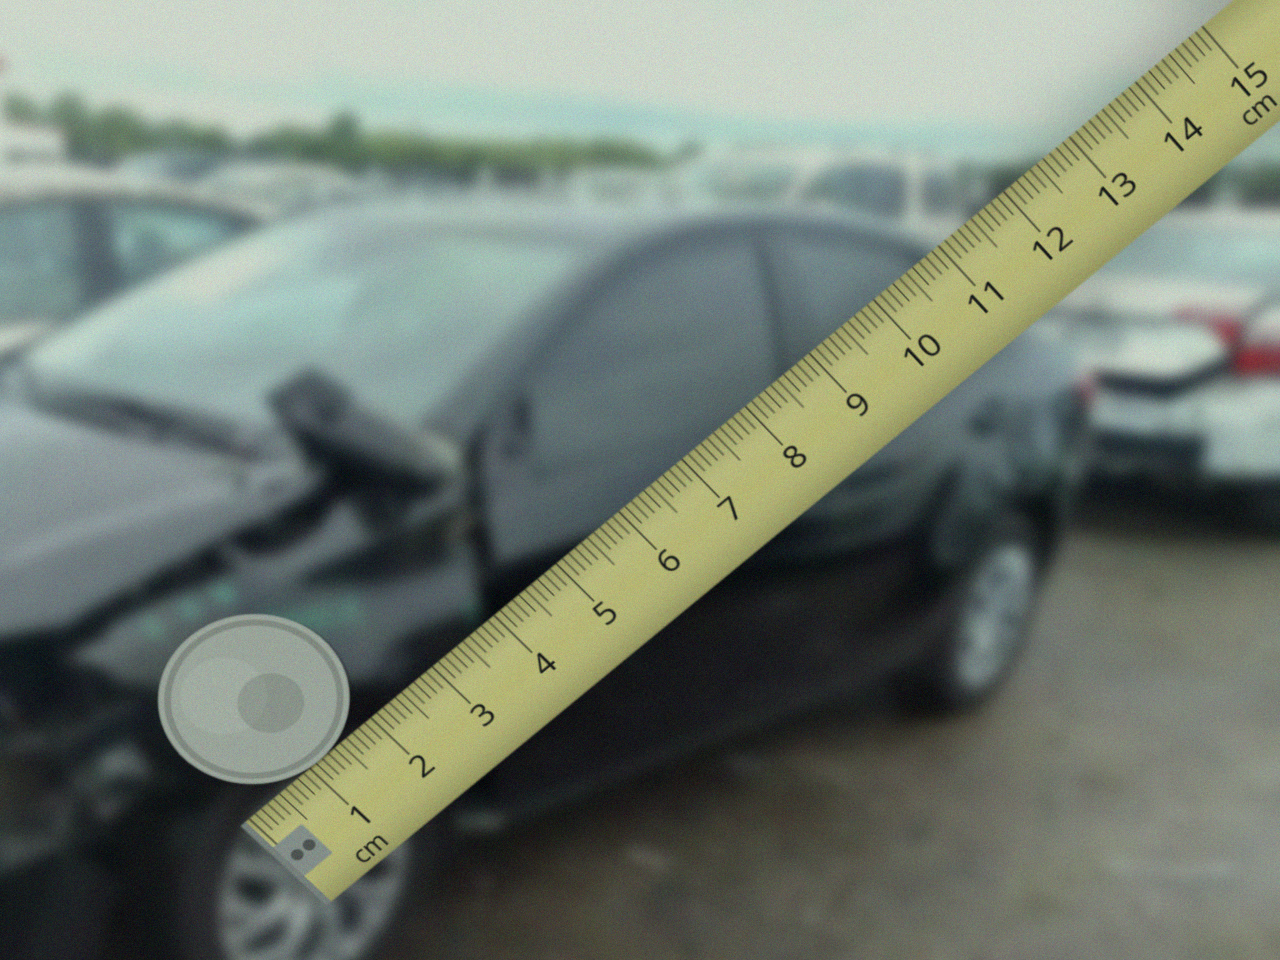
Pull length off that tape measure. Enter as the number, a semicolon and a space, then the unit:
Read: 2.3; cm
